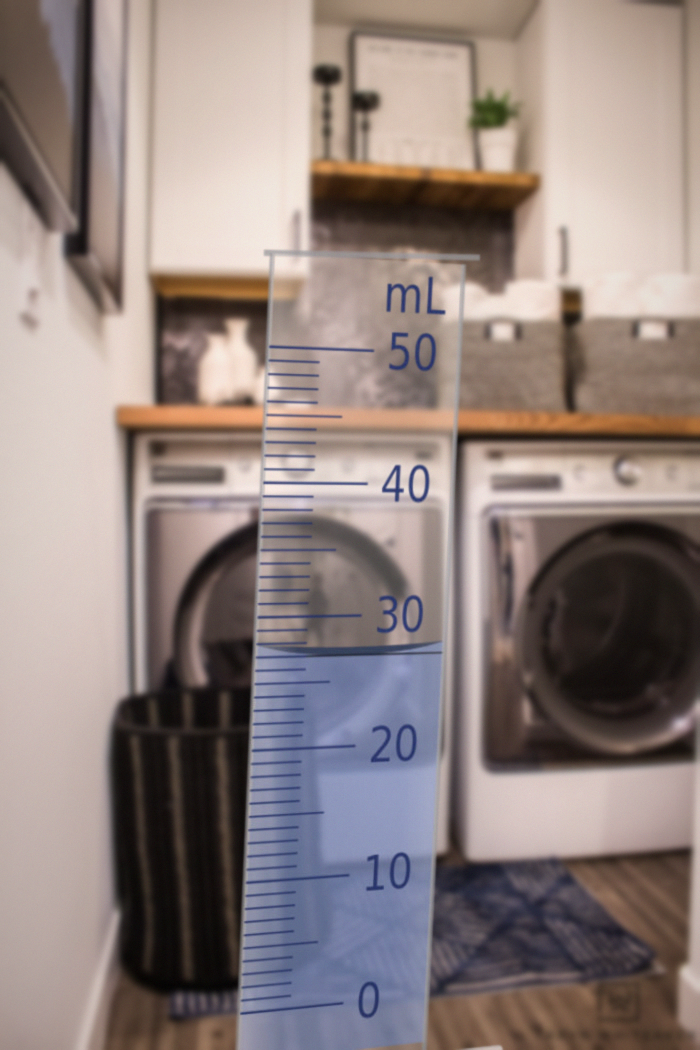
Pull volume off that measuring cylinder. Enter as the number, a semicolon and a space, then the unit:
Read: 27; mL
